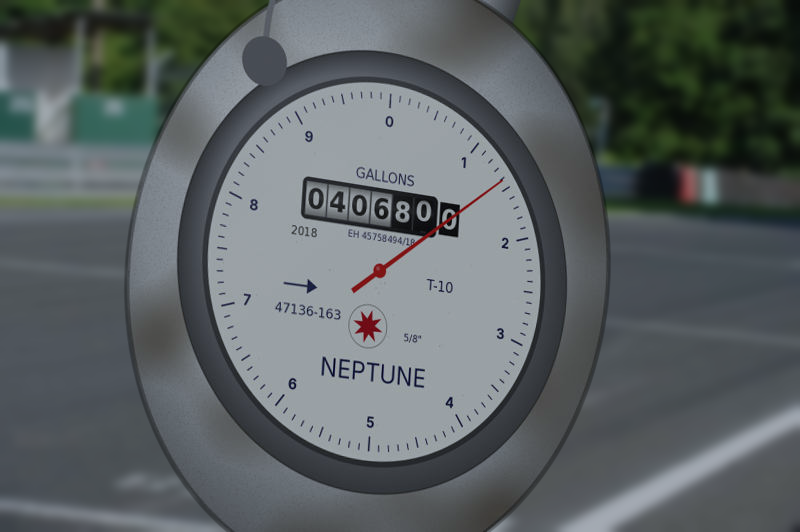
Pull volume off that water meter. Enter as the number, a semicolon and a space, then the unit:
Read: 406801.4; gal
